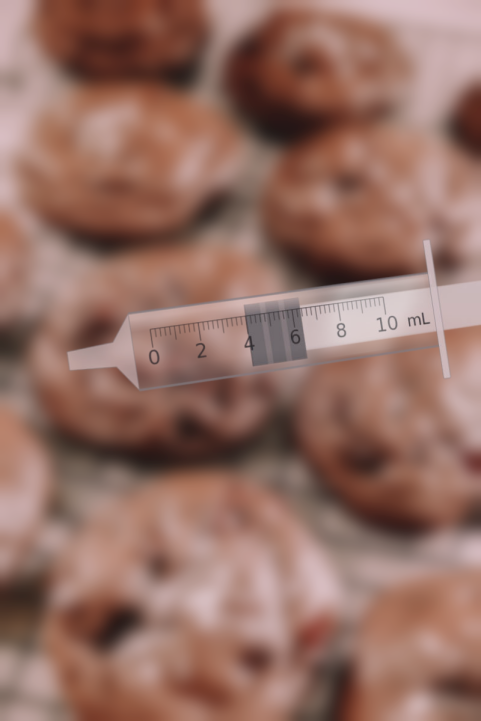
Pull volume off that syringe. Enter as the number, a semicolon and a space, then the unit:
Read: 4; mL
